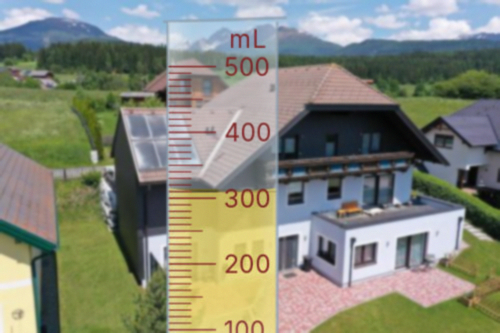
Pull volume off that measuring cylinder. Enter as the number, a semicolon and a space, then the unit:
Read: 310; mL
